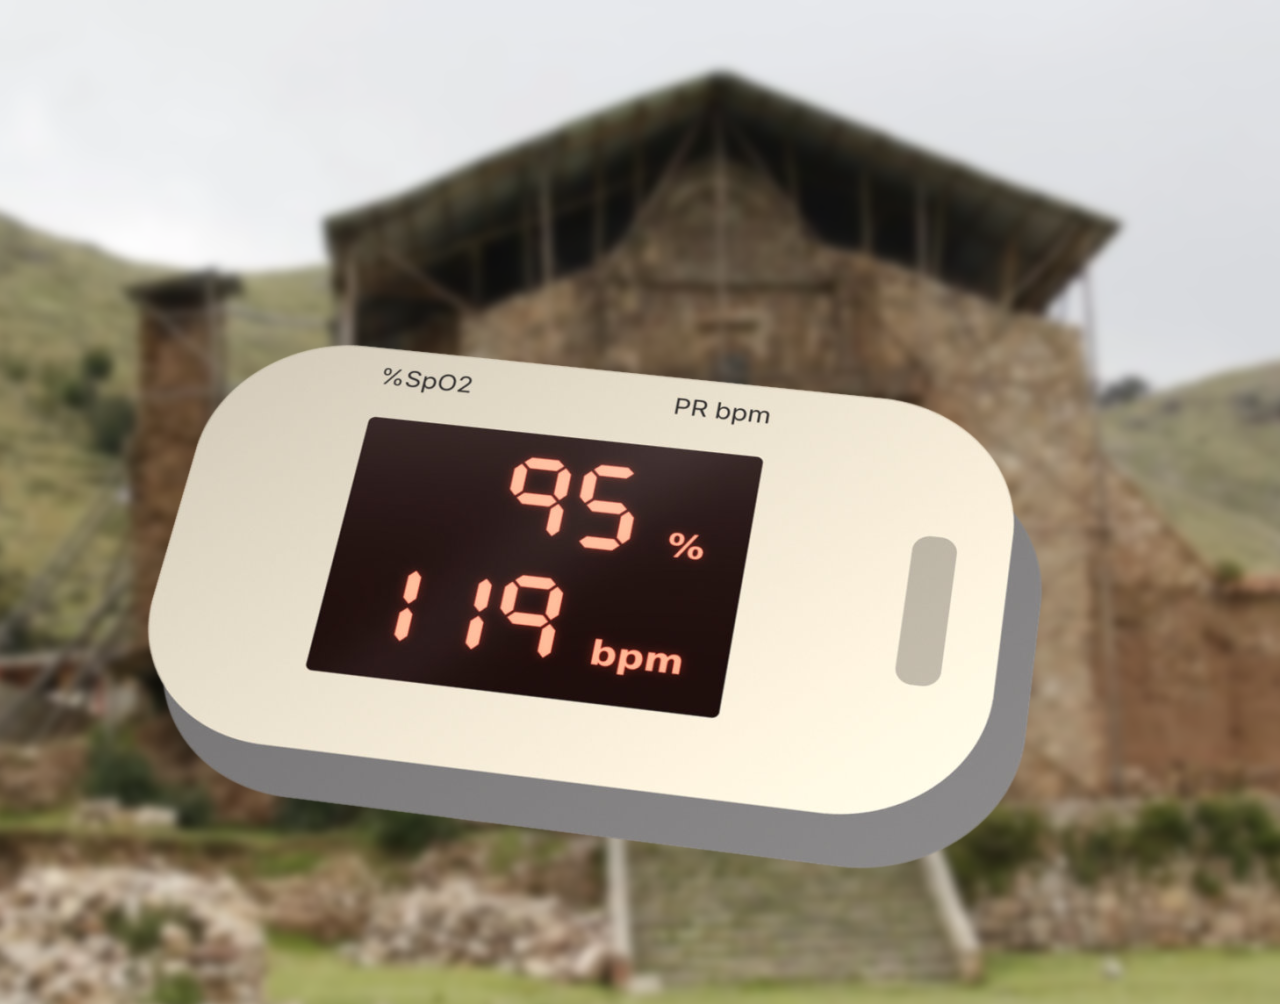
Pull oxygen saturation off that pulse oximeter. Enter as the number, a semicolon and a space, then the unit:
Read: 95; %
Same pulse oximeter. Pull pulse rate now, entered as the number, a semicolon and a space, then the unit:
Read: 119; bpm
